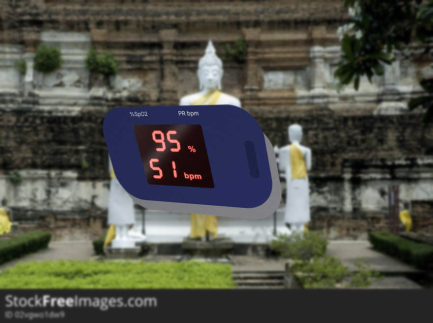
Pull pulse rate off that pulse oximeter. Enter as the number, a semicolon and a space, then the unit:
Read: 51; bpm
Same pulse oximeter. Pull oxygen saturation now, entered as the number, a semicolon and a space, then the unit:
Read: 95; %
